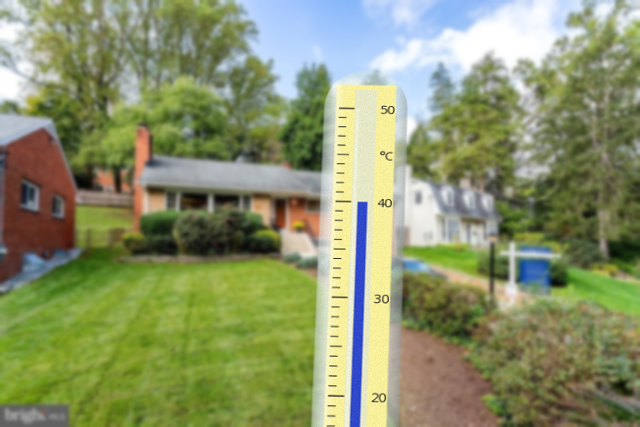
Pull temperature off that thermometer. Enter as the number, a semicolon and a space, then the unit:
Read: 40; °C
